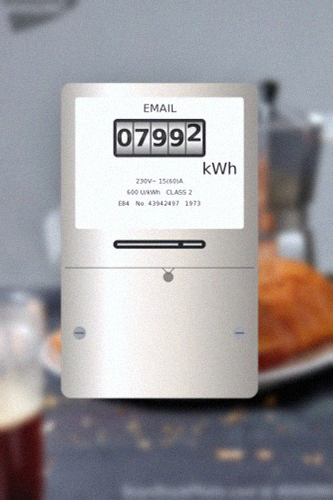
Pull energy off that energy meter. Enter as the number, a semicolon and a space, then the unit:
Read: 7992; kWh
